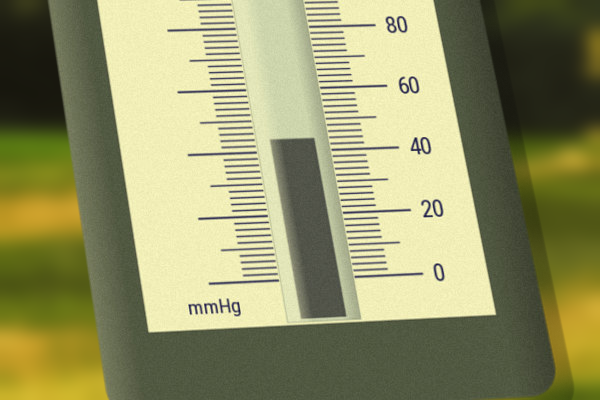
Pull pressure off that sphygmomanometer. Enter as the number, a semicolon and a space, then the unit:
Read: 44; mmHg
